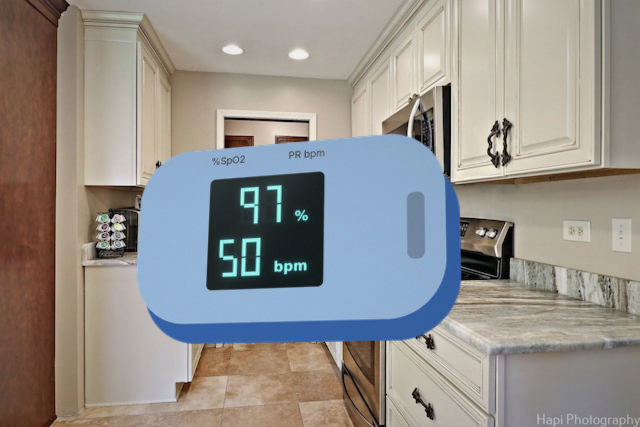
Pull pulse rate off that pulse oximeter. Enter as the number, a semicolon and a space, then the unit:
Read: 50; bpm
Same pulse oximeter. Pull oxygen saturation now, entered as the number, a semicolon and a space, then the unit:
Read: 97; %
